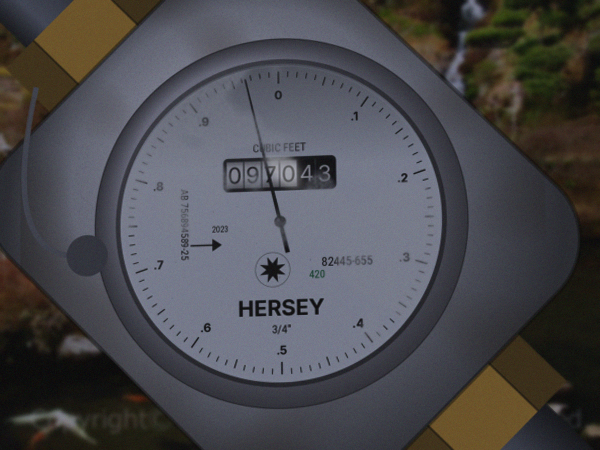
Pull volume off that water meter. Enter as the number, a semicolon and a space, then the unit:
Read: 97042.96; ft³
